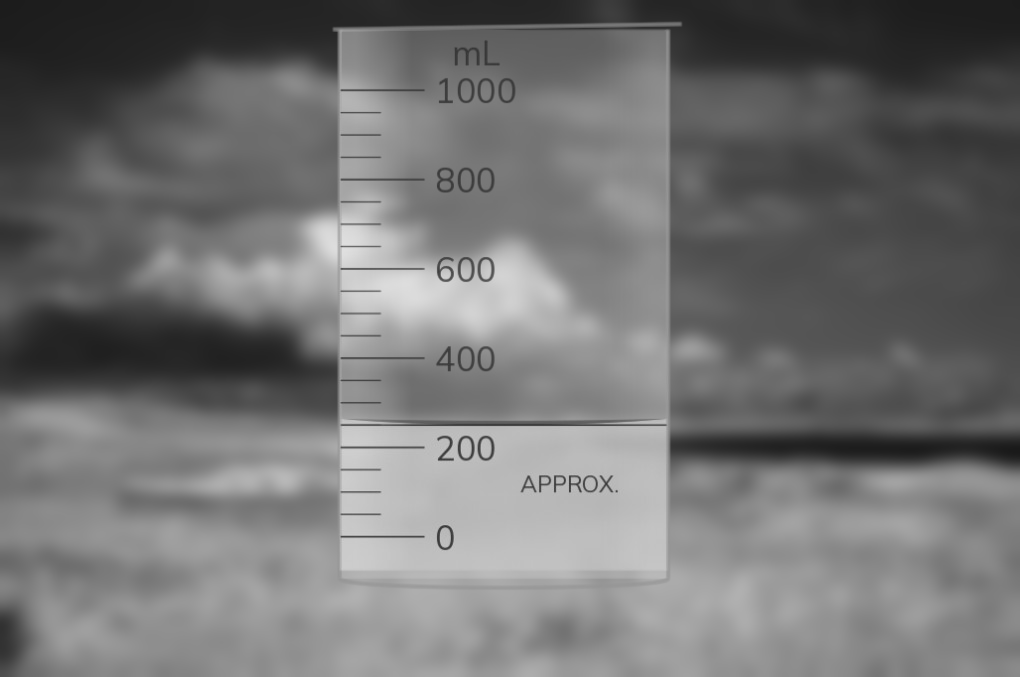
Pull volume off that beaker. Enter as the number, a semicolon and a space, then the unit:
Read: 250; mL
